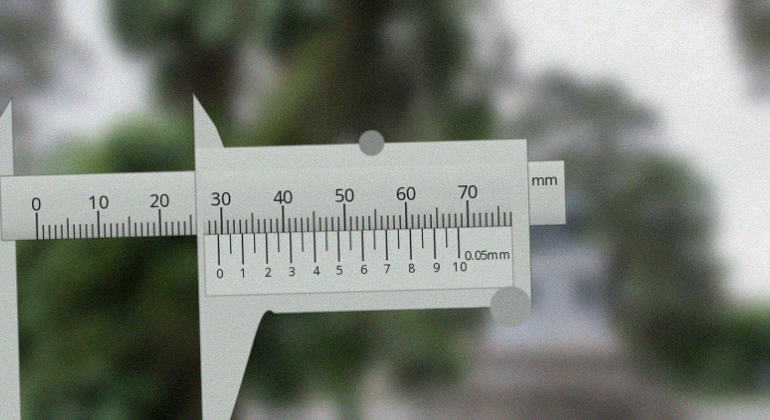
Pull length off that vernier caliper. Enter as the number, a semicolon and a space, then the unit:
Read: 29.4; mm
